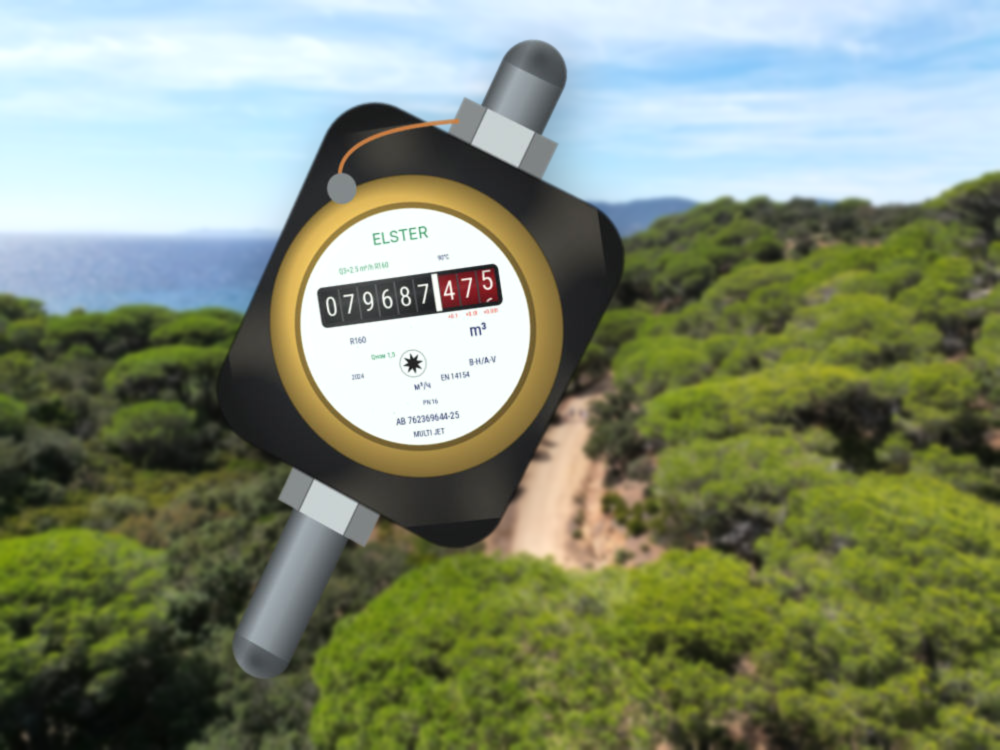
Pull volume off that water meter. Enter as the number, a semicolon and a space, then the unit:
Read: 79687.475; m³
